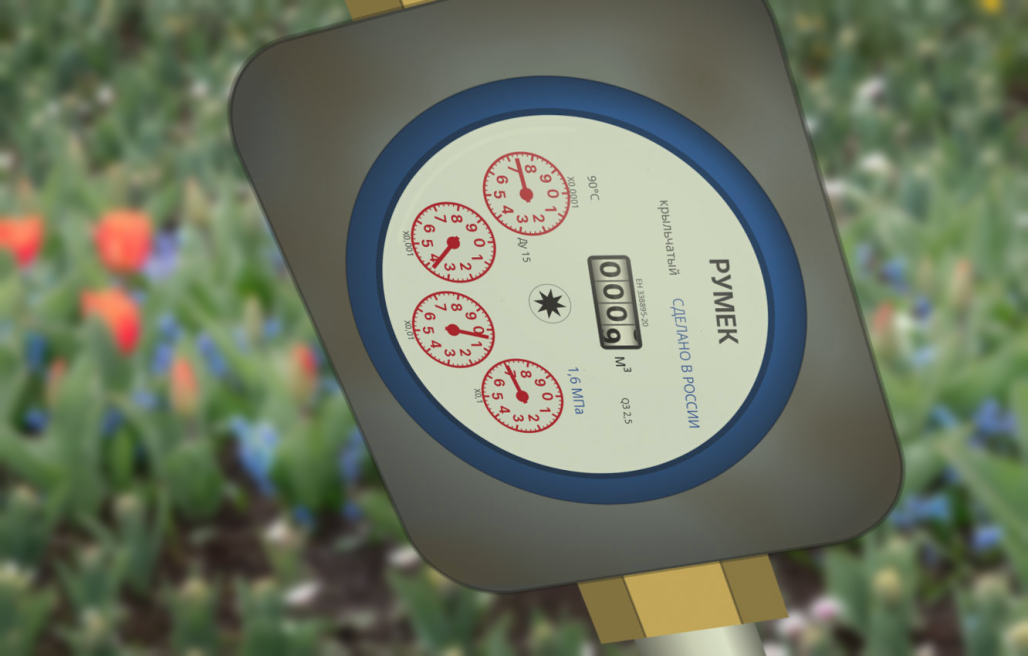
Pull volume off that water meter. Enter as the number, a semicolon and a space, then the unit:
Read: 8.7037; m³
